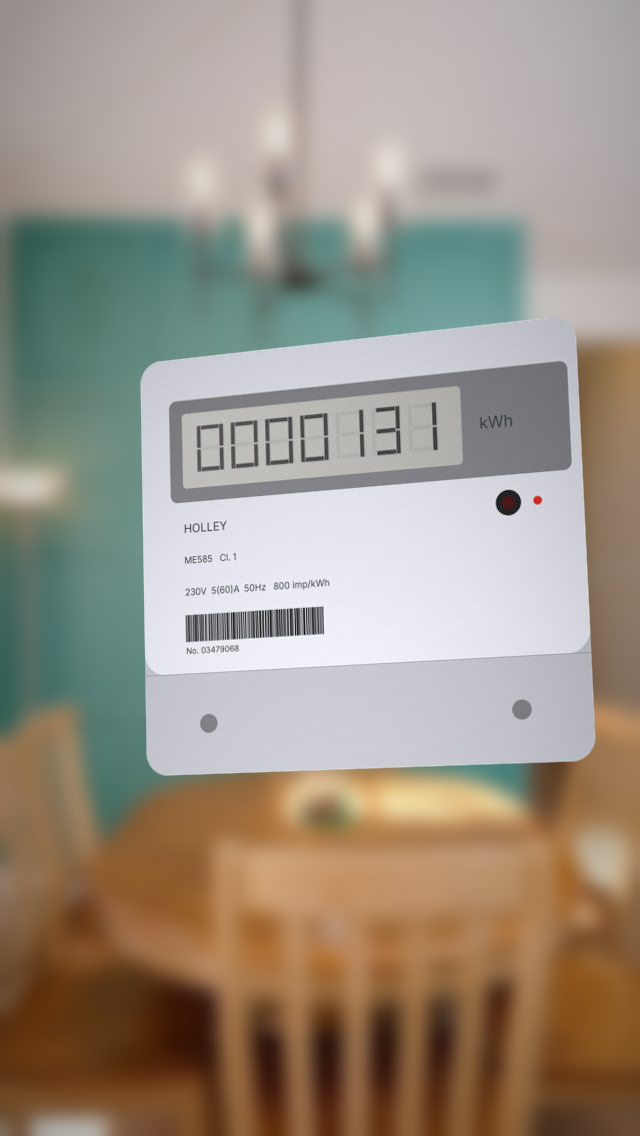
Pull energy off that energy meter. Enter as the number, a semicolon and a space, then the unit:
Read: 131; kWh
